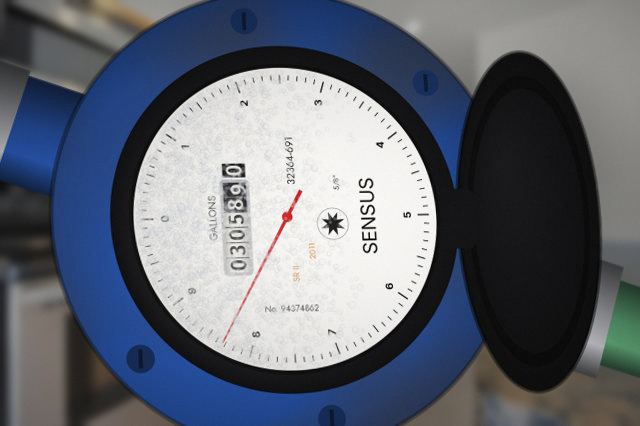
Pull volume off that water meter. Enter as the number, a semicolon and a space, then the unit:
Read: 305888.3; gal
